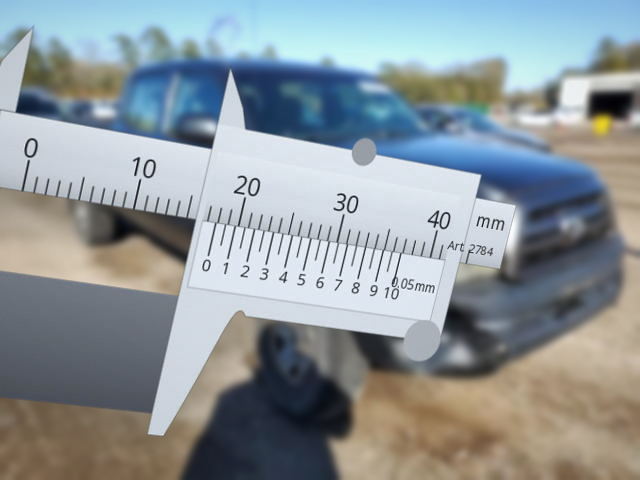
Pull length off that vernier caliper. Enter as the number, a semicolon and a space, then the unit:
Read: 17.8; mm
